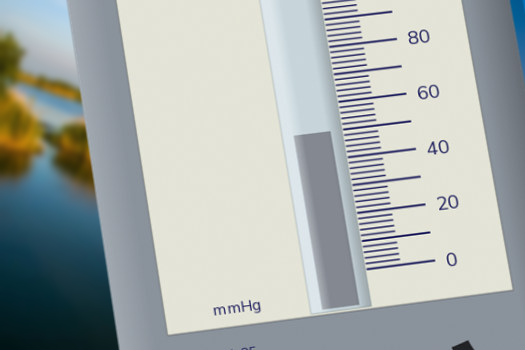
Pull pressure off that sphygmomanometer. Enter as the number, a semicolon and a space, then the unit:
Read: 50; mmHg
